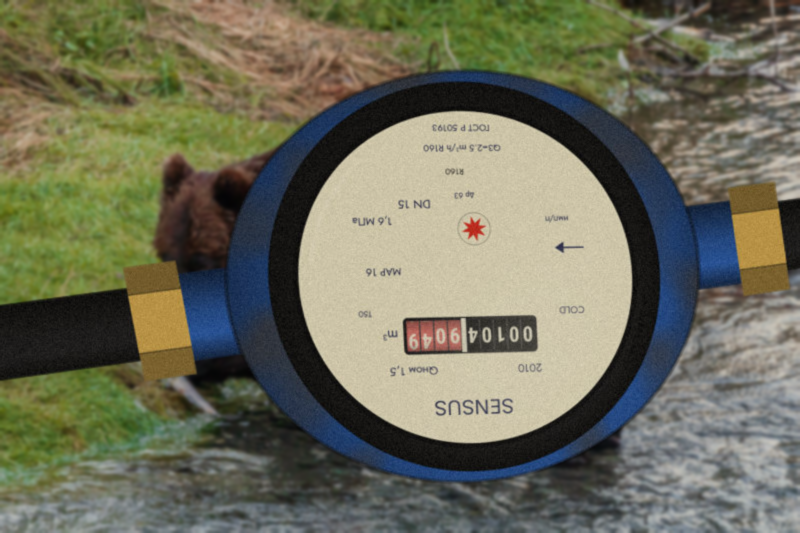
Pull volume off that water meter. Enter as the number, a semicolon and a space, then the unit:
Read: 104.9049; m³
